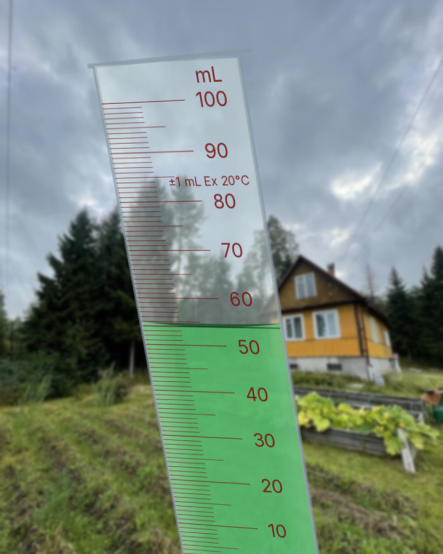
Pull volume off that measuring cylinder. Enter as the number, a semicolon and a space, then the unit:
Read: 54; mL
